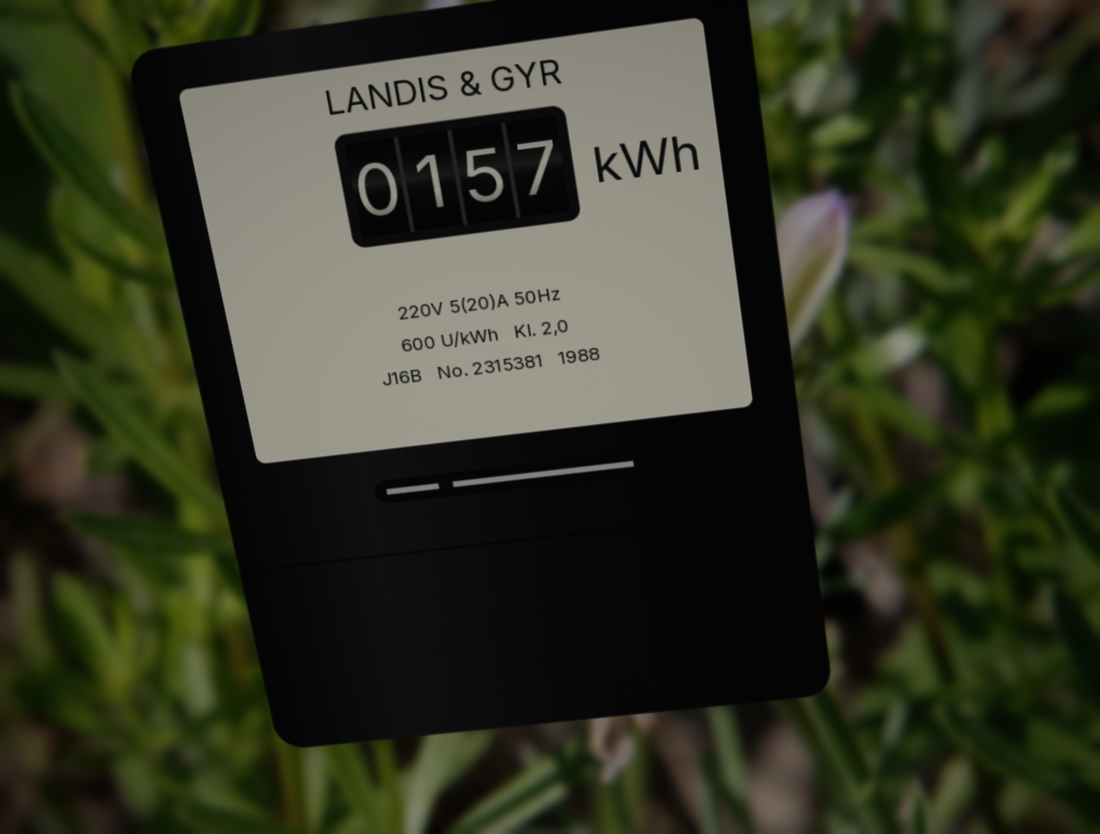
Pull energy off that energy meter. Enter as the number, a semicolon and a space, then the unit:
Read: 157; kWh
